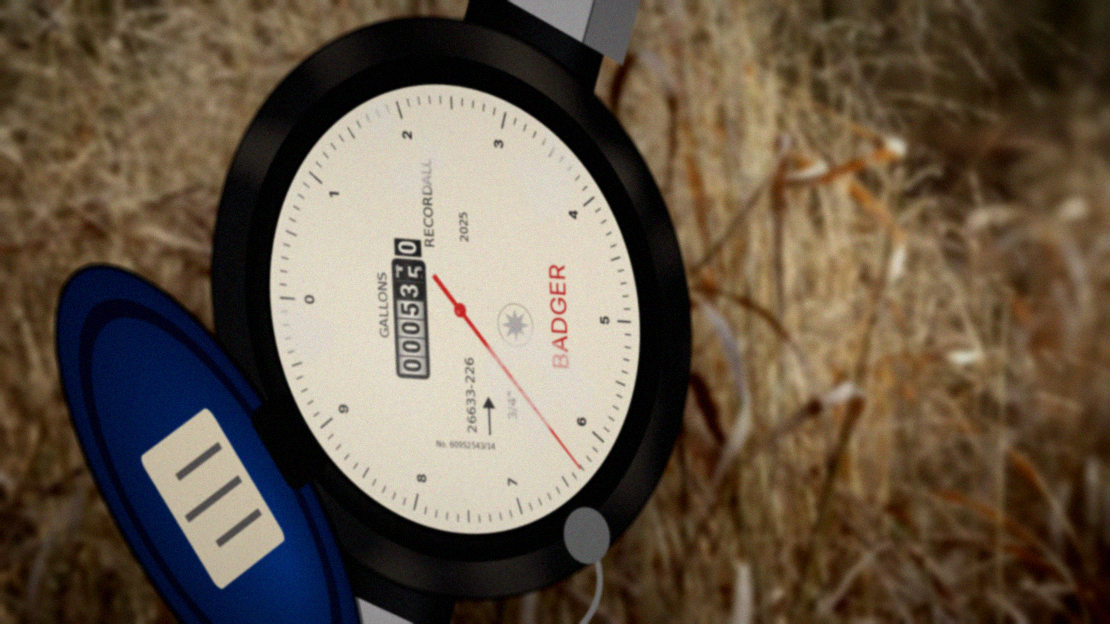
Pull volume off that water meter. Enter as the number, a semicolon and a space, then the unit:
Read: 5346.3; gal
